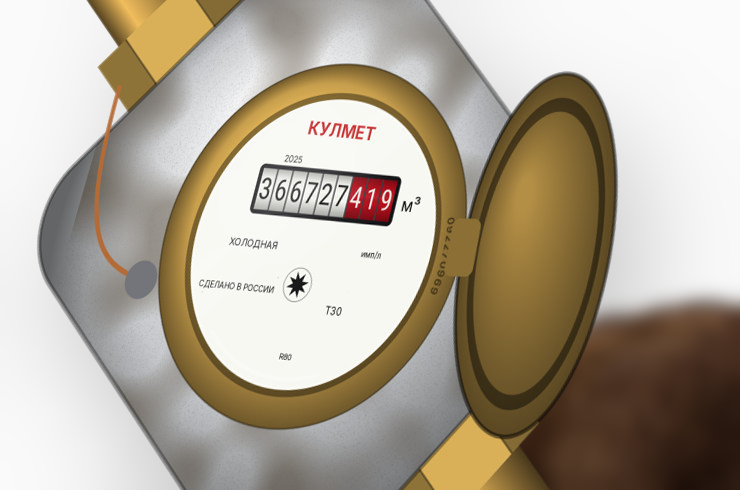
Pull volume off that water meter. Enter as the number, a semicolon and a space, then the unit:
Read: 366727.419; m³
